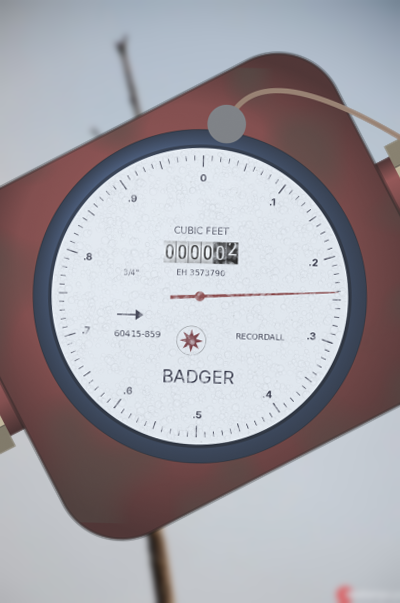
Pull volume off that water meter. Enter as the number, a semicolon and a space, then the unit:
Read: 2.24; ft³
